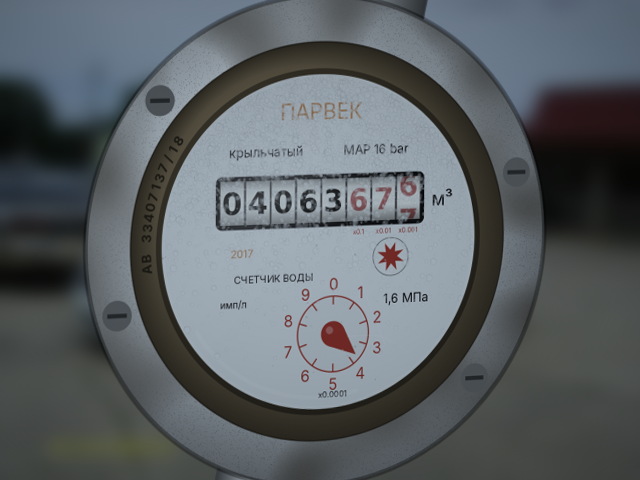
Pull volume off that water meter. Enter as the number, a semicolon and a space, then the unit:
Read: 4063.6763; m³
